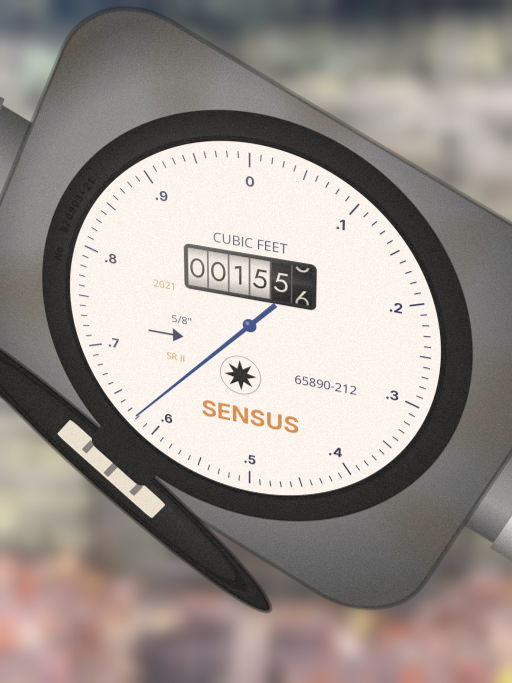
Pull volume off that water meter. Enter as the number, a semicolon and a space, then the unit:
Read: 1555.62; ft³
